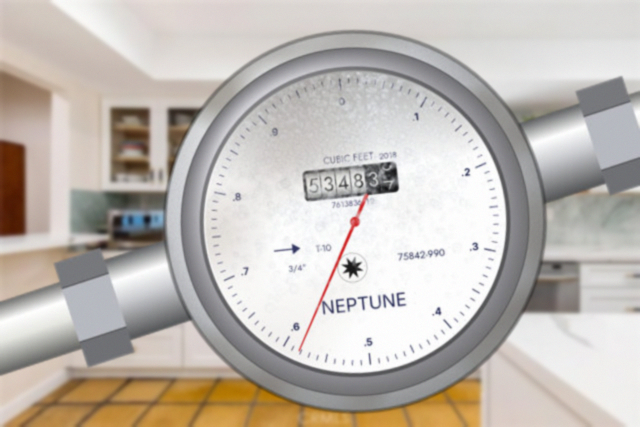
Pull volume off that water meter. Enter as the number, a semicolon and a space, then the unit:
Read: 534836.58; ft³
